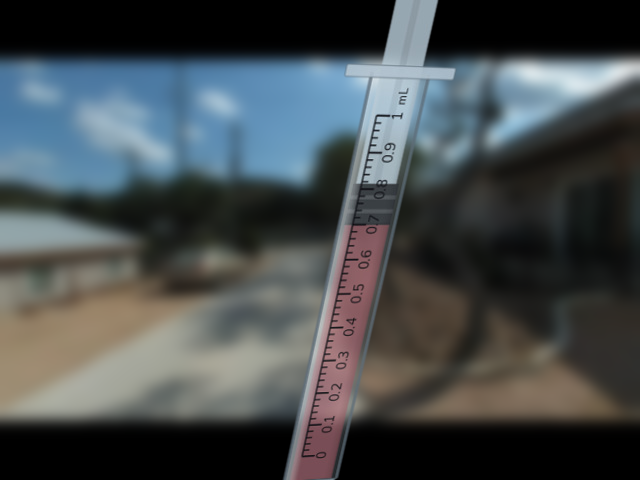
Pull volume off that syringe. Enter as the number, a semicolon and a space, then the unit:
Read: 0.7; mL
